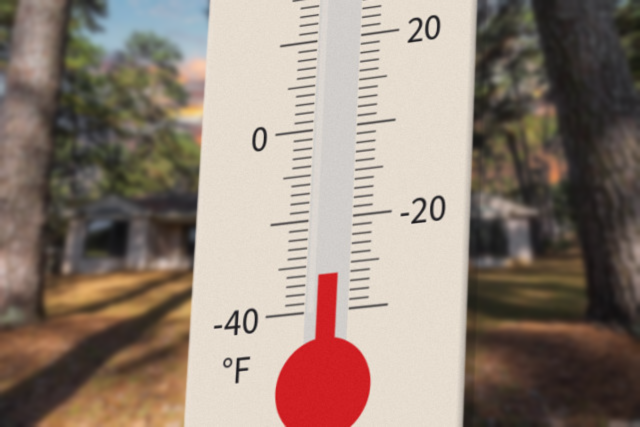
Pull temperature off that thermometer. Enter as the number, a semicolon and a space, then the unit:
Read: -32; °F
